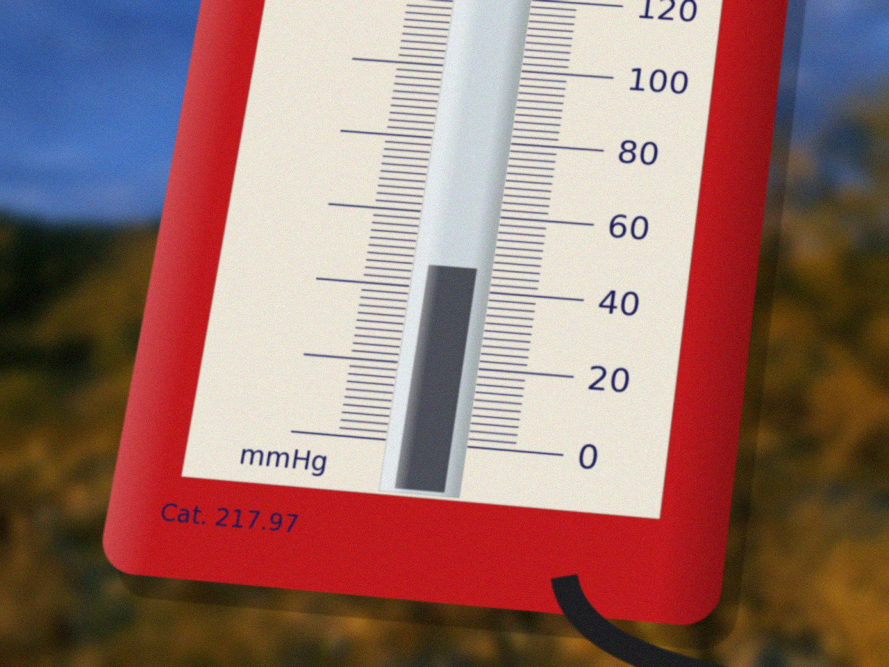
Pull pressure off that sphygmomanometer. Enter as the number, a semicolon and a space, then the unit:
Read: 46; mmHg
